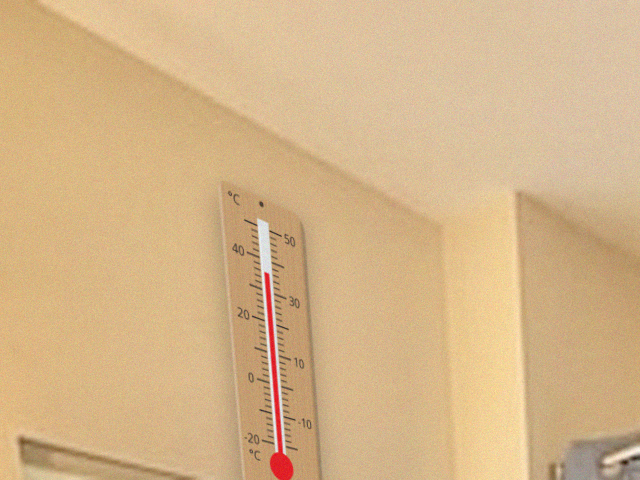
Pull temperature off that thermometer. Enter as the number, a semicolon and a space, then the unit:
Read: 36; °C
